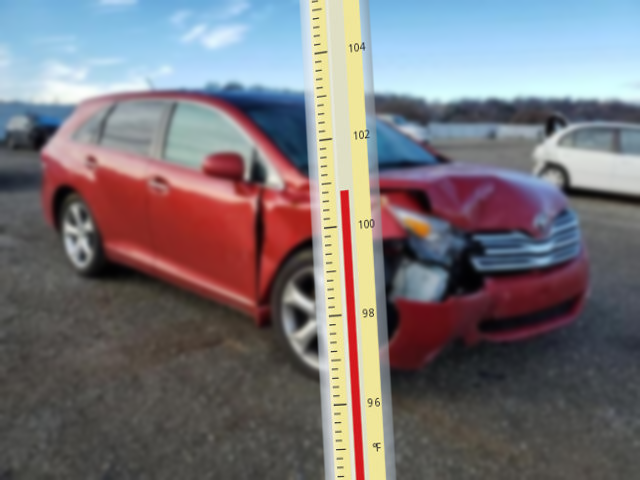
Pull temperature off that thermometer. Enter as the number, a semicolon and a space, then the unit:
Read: 100.8; °F
